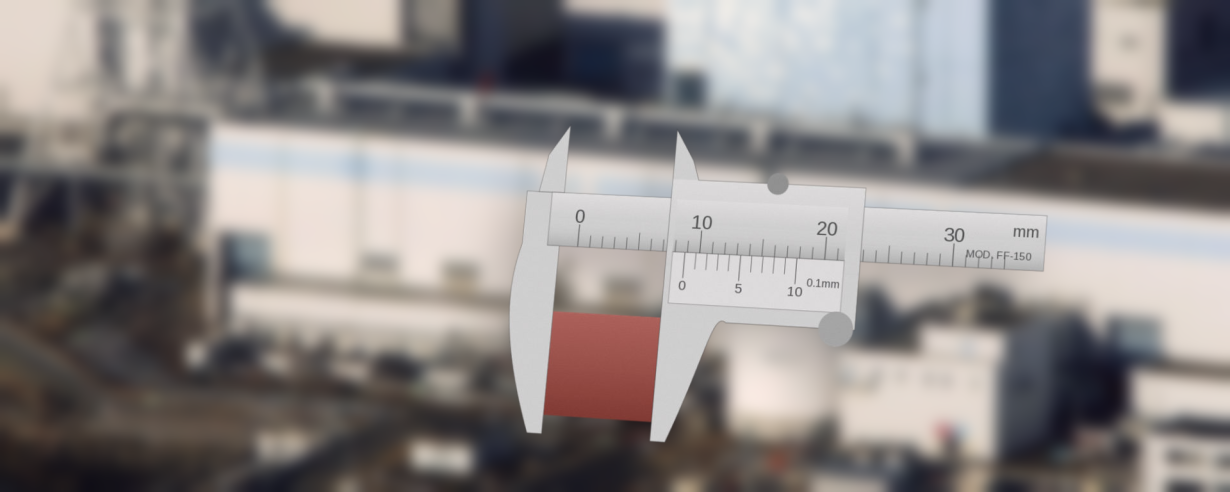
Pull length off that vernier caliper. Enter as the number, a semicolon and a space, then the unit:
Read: 8.8; mm
